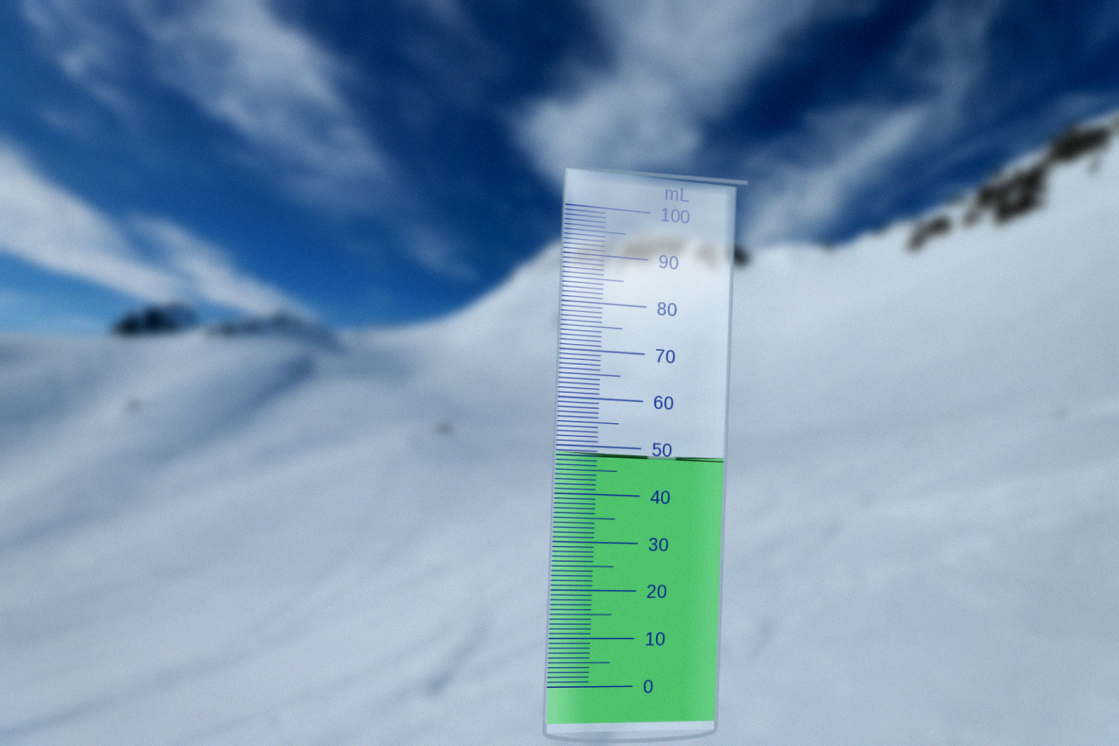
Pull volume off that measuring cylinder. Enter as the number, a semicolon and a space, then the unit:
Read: 48; mL
